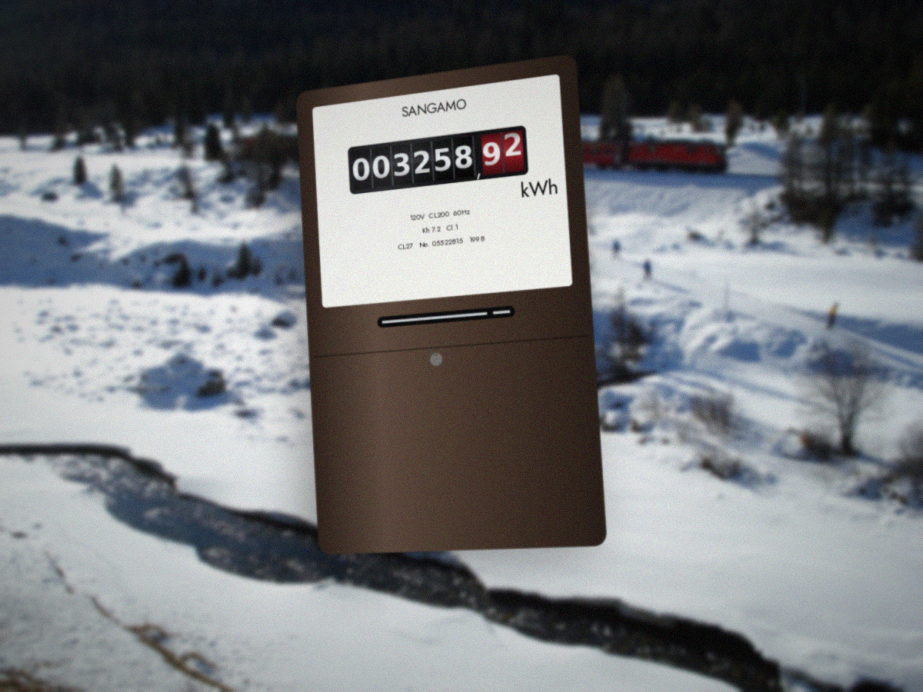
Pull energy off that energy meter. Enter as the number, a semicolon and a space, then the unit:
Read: 3258.92; kWh
